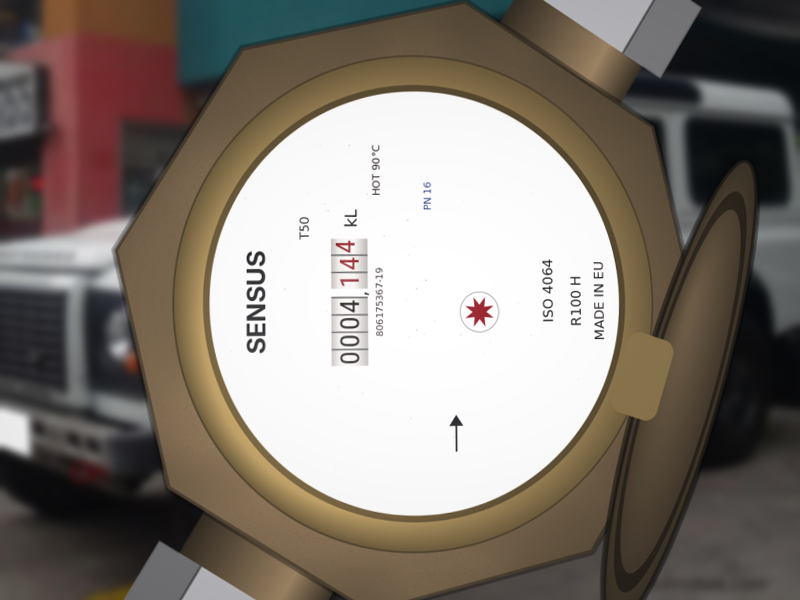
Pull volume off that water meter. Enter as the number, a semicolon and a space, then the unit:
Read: 4.144; kL
